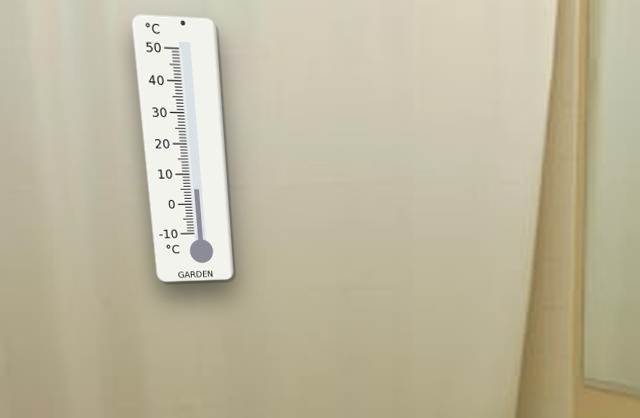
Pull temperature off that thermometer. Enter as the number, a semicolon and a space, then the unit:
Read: 5; °C
